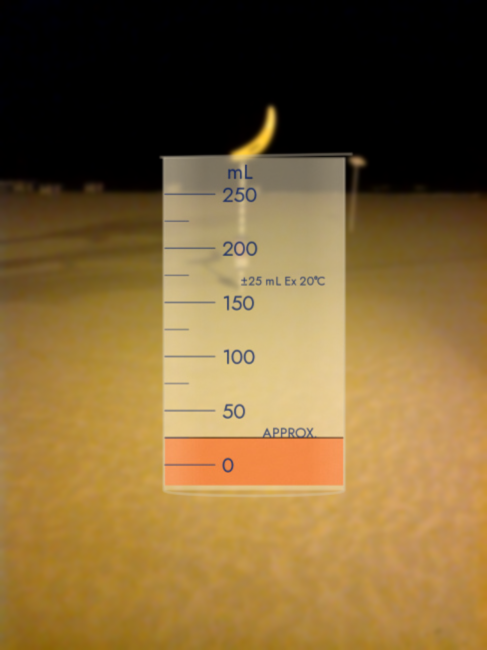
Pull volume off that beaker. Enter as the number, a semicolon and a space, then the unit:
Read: 25; mL
